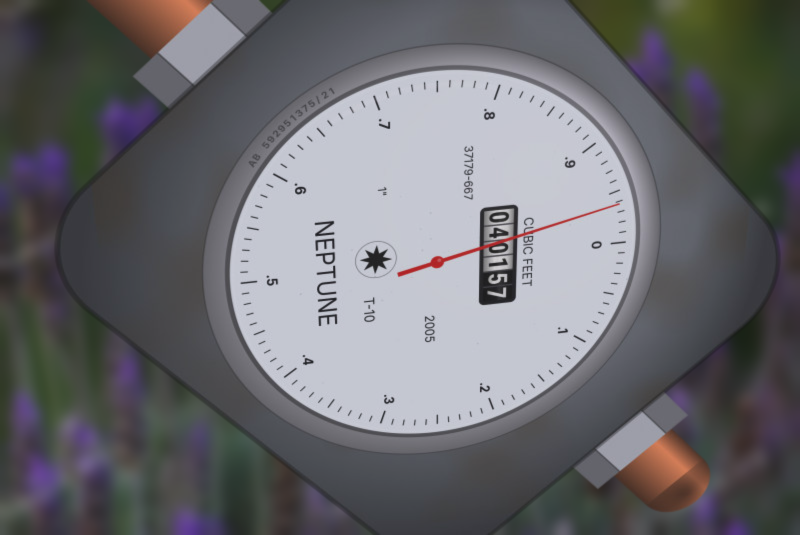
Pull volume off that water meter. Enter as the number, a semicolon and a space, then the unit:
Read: 40156.96; ft³
